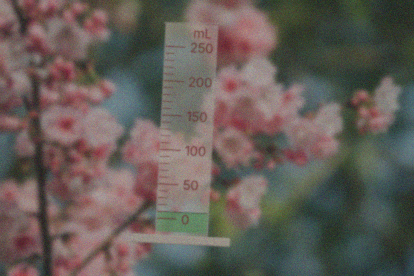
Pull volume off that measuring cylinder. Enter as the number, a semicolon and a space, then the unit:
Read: 10; mL
